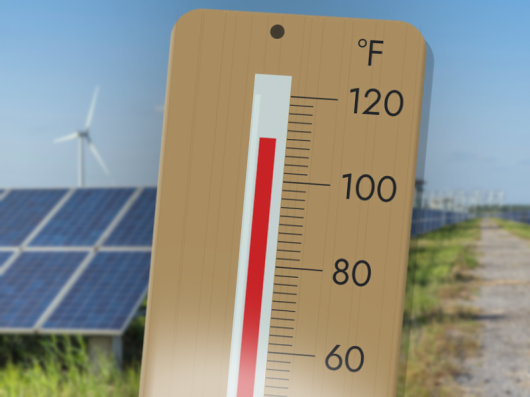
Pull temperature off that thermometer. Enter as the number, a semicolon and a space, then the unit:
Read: 110; °F
